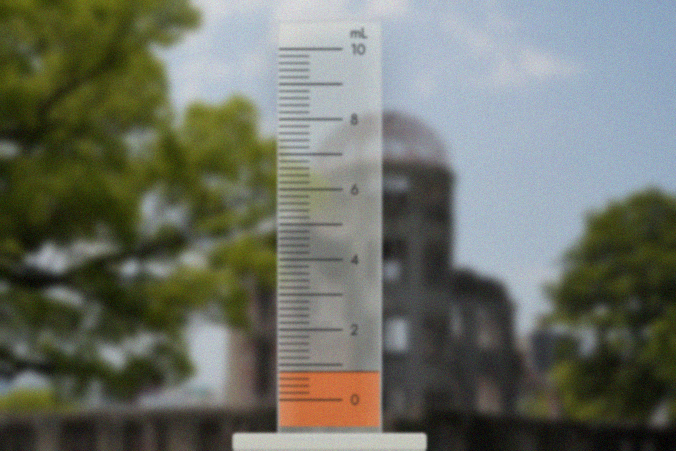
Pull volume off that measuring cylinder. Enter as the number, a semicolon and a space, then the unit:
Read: 0.8; mL
